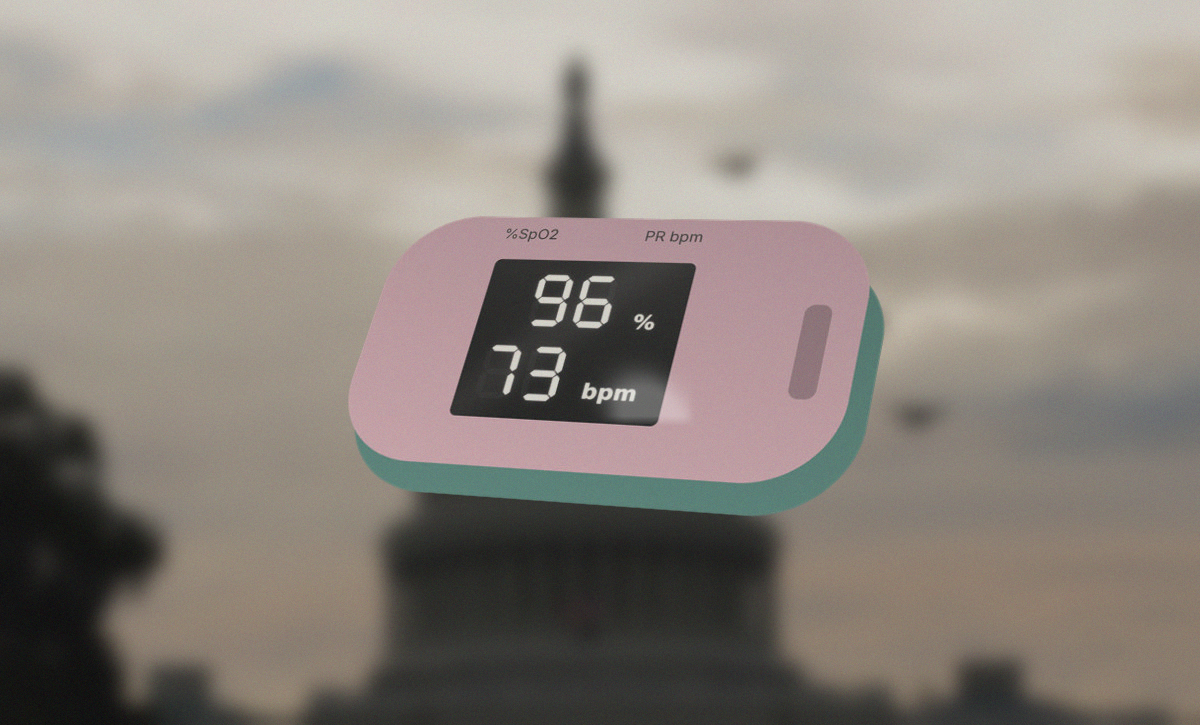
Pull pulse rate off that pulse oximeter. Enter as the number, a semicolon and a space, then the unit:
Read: 73; bpm
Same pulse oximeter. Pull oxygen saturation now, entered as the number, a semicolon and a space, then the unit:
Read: 96; %
